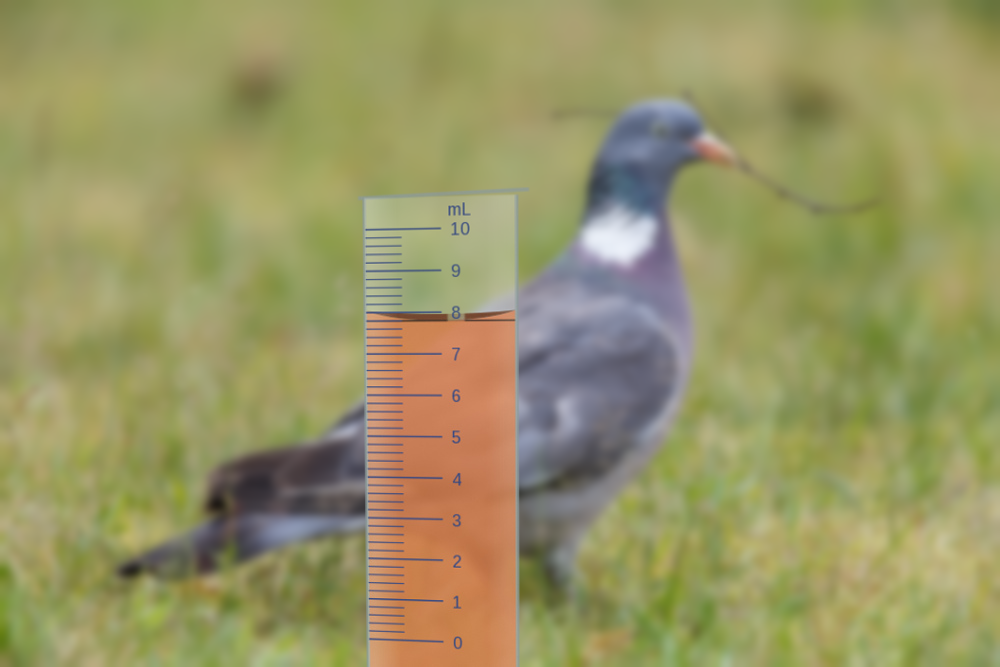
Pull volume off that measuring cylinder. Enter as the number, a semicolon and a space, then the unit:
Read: 7.8; mL
